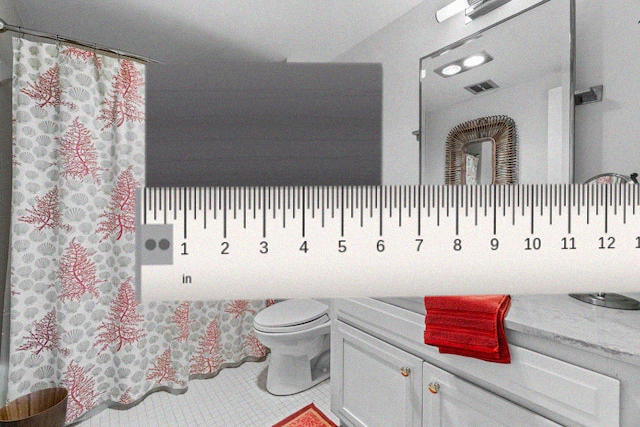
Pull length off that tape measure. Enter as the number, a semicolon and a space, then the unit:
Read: 6; in
